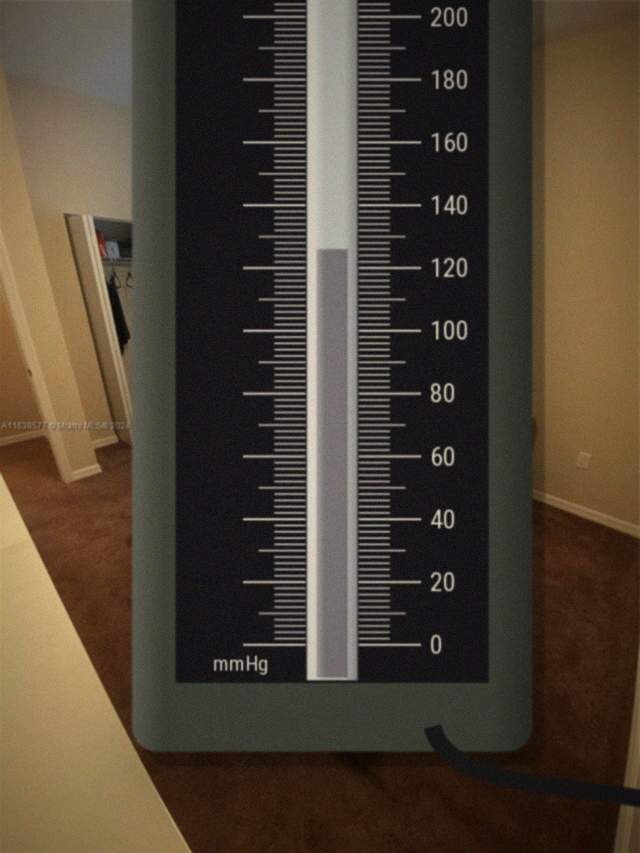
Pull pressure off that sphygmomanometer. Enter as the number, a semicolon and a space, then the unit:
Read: 126; mmHg
